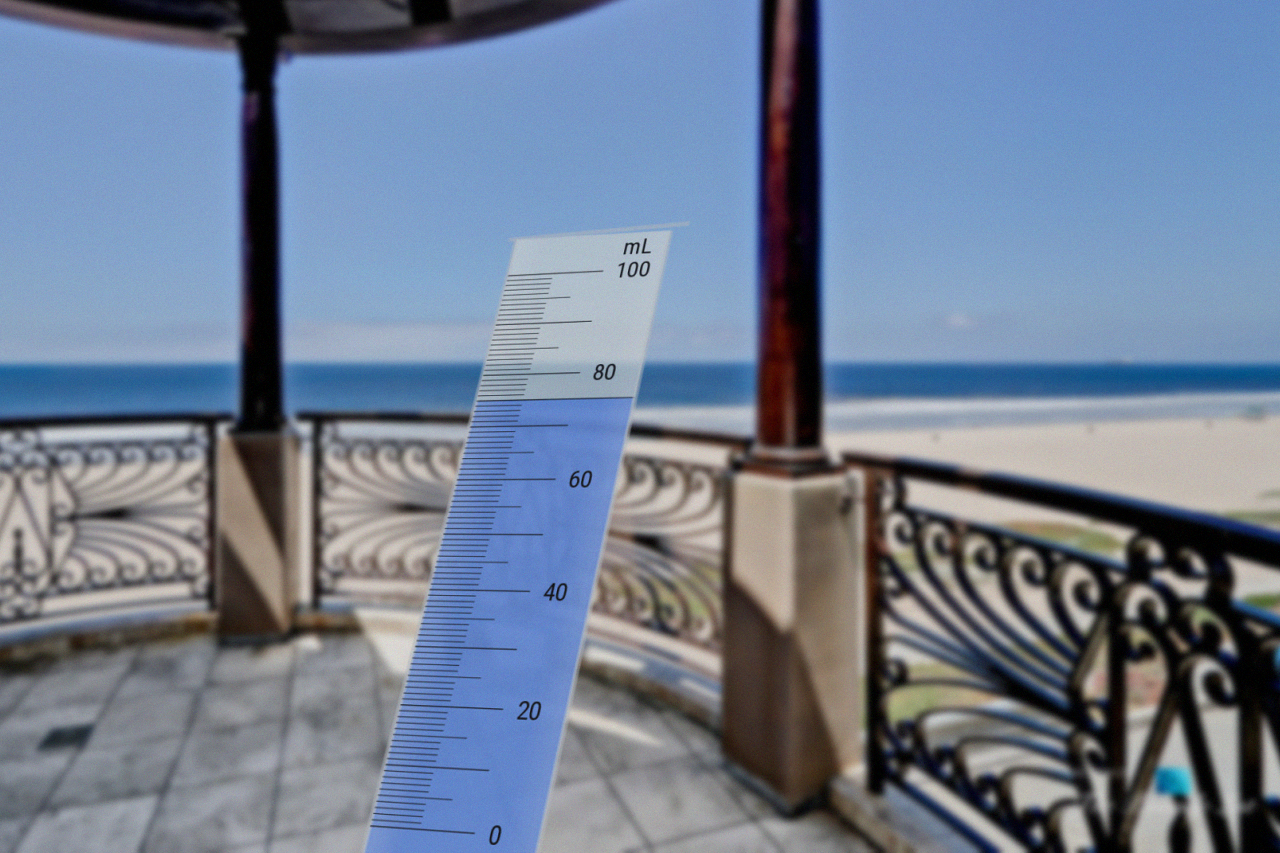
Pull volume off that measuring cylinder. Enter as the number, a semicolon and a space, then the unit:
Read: 75; mL
